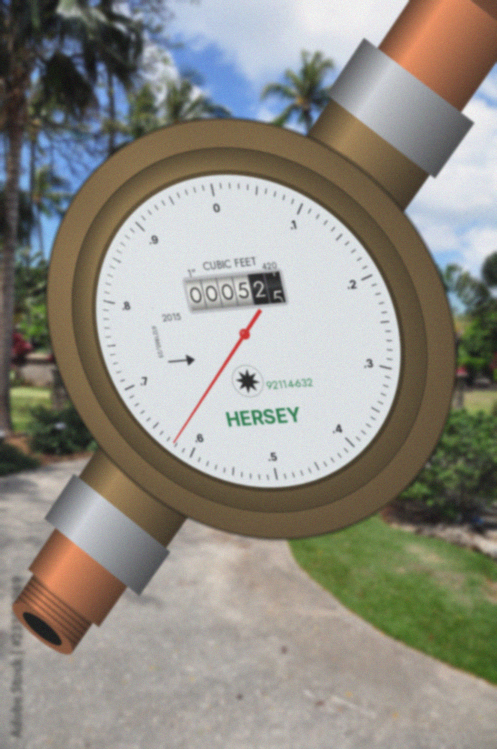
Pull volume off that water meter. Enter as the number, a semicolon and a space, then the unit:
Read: 524.62; ft³
